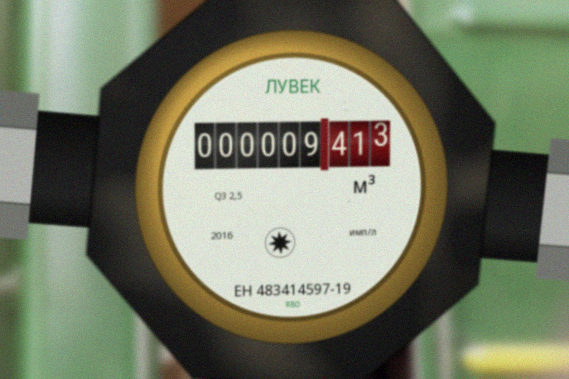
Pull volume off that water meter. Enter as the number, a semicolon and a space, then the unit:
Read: 9.413; m³
